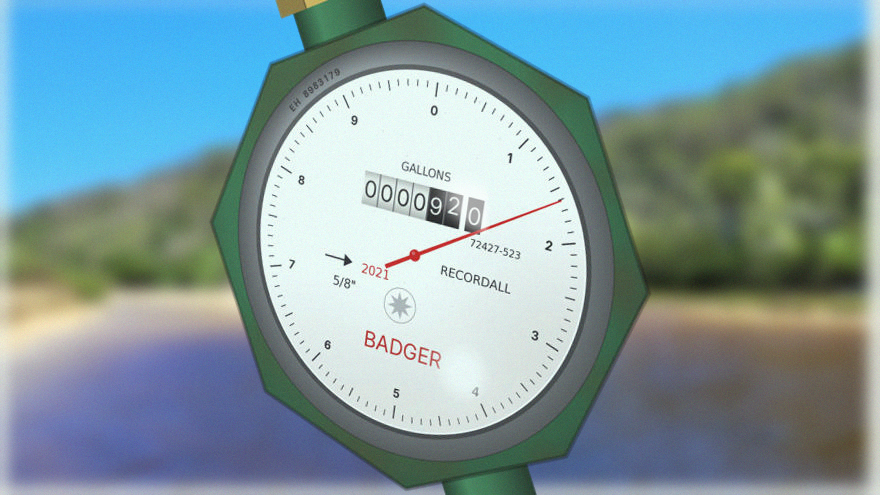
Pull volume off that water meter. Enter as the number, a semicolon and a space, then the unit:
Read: 921.6; gal
